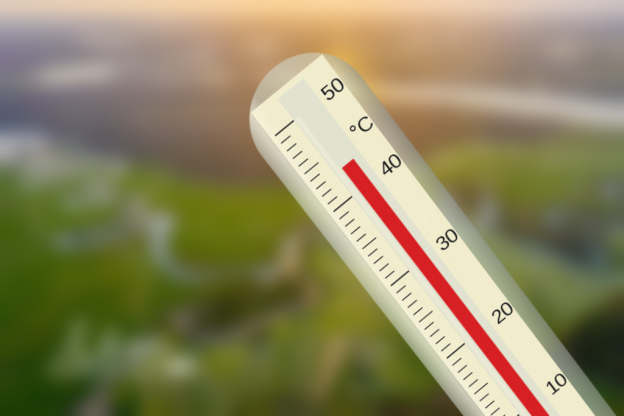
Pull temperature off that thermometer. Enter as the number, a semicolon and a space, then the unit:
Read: 43; °C
